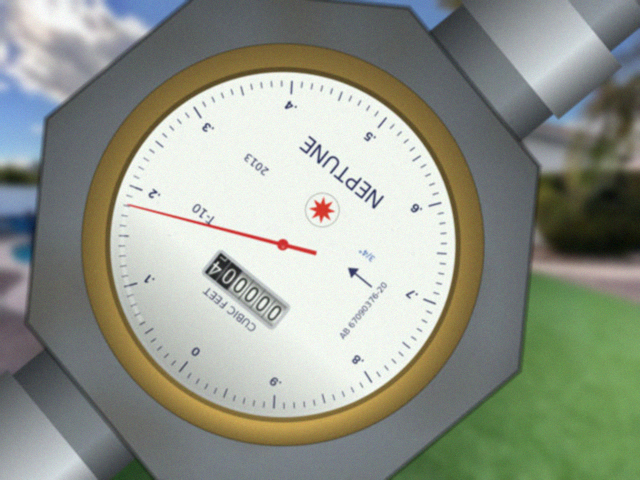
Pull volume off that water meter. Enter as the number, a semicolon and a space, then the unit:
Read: 4.18; ft³
